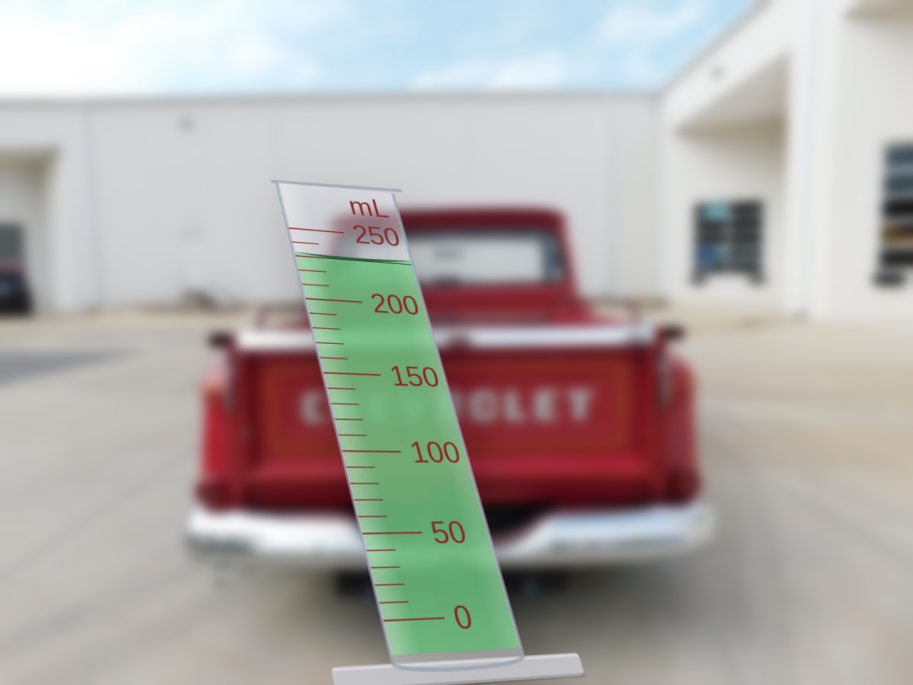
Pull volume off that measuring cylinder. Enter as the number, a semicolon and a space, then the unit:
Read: 230; mL
